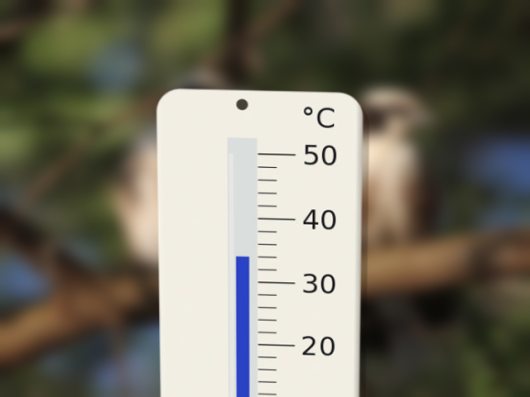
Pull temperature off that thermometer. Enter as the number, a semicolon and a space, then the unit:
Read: 34; °C
